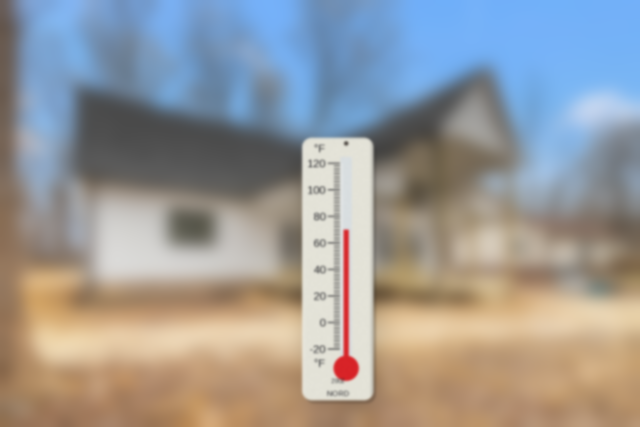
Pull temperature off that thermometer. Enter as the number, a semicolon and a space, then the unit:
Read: 70; °F
